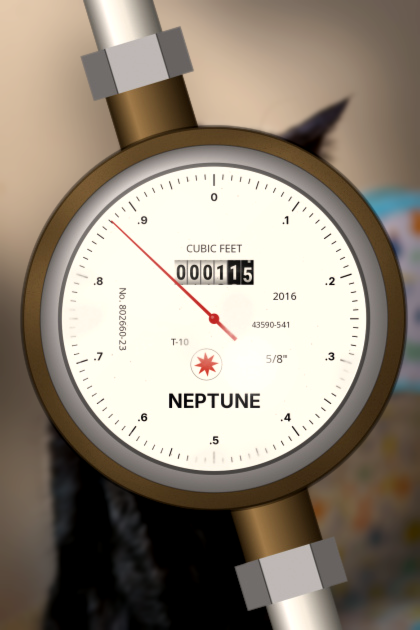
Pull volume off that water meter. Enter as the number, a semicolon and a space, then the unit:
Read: 114.87; ft³
